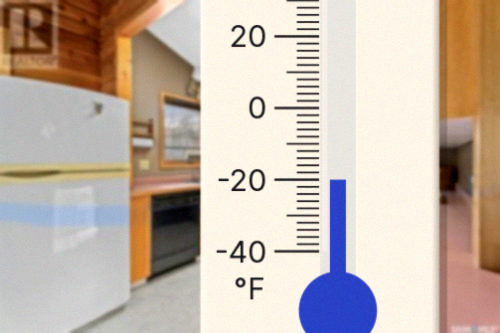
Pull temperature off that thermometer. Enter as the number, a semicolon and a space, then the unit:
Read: -20; °F
